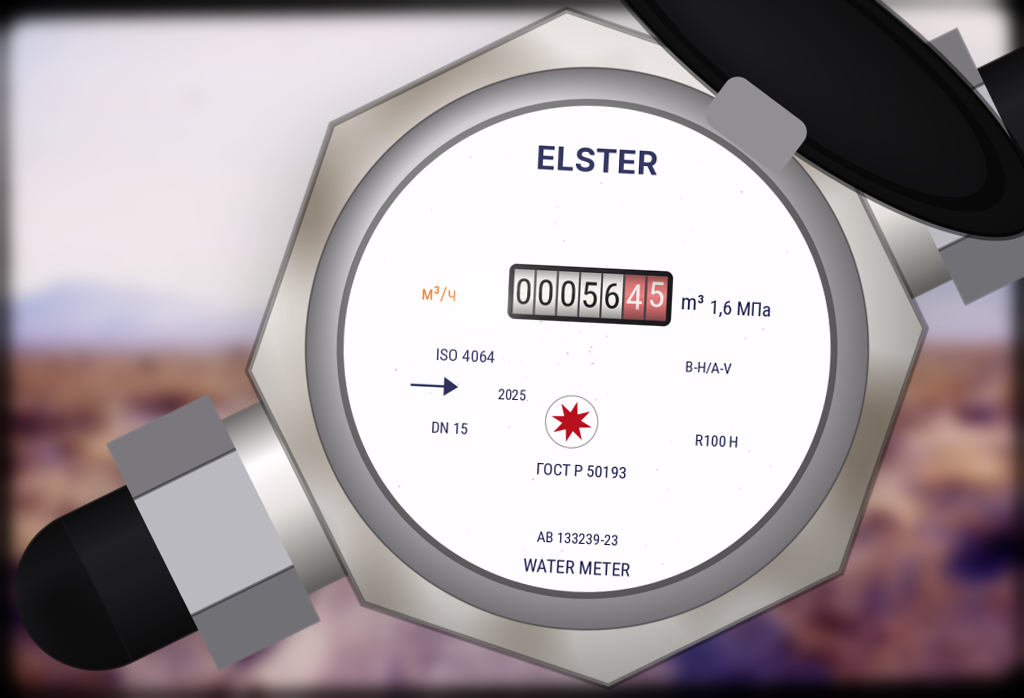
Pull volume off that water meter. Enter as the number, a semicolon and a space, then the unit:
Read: 56.45; m³
